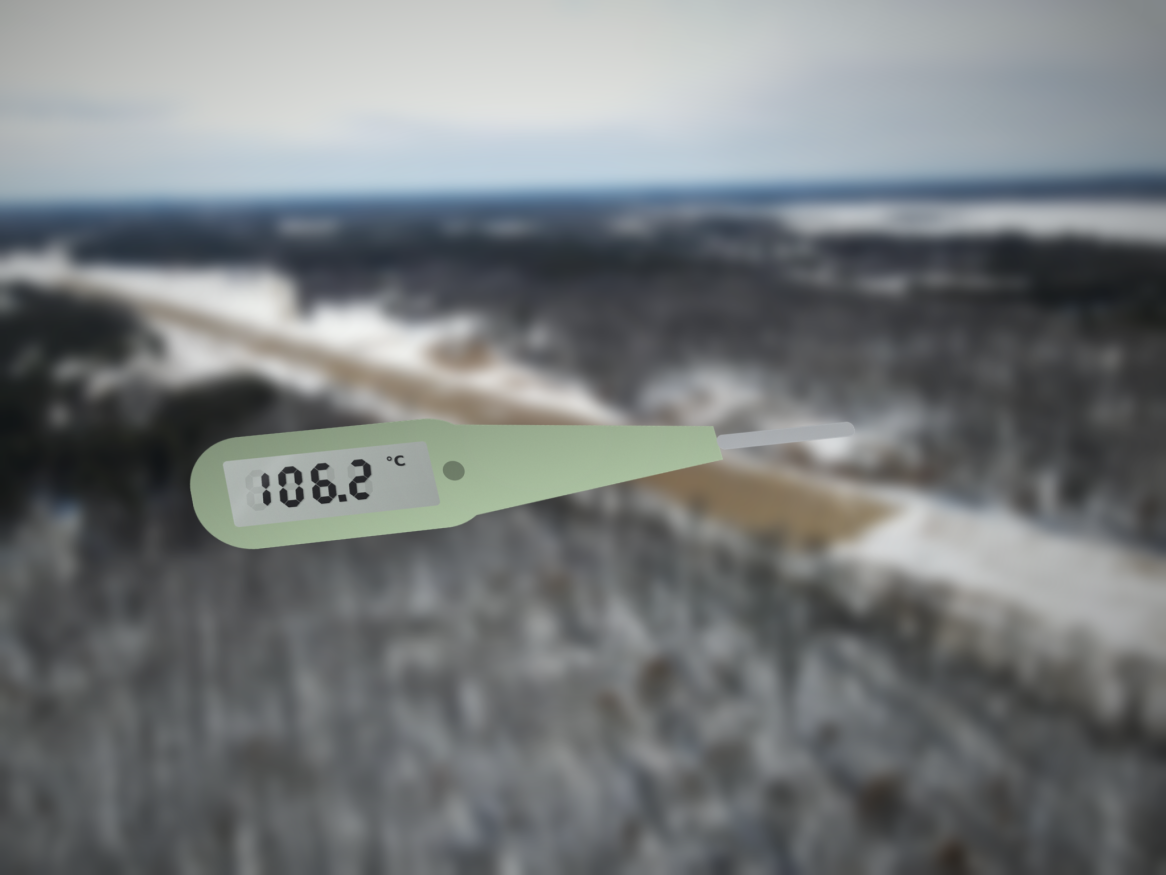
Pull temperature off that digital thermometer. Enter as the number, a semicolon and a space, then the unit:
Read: 106.2; °C
